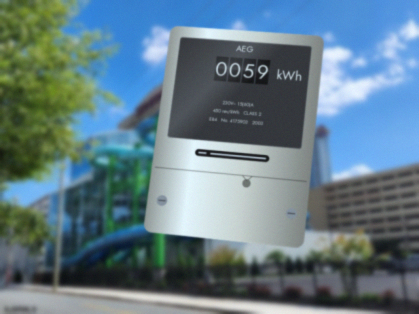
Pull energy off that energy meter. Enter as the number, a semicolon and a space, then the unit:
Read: 59; kWh
